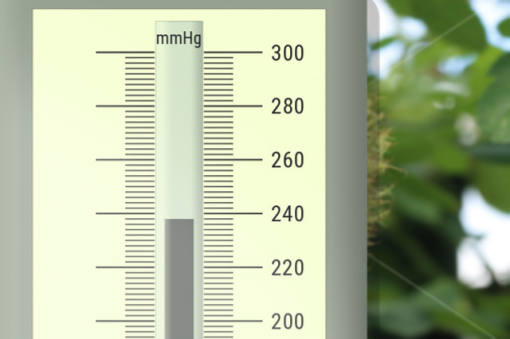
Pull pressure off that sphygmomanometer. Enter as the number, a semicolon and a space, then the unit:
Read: 238; mmHg
